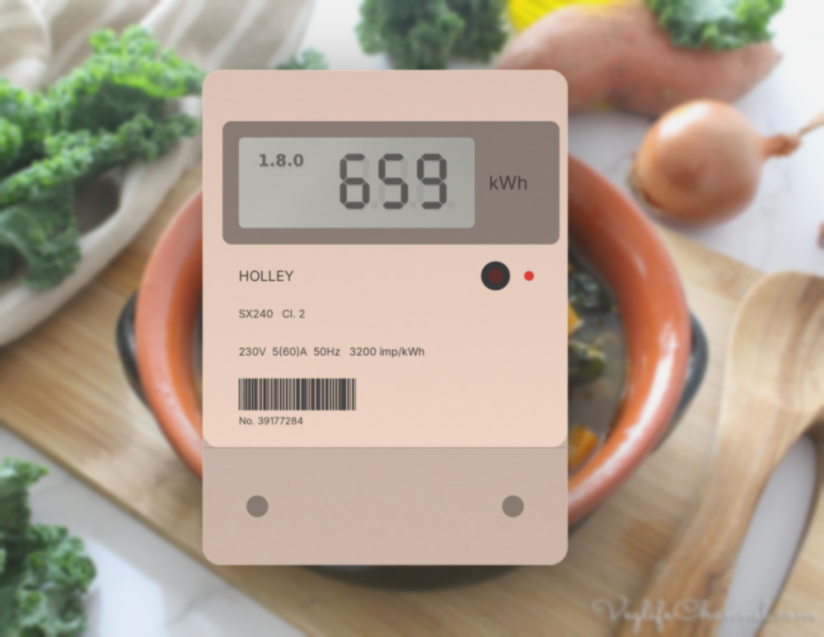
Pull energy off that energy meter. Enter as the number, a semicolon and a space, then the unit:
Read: 659; kWh
